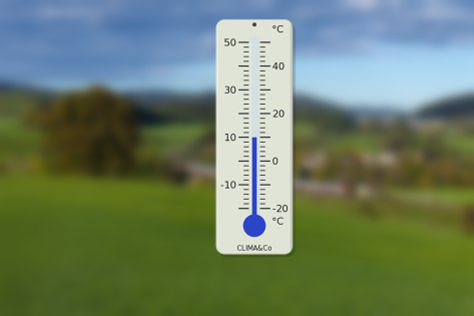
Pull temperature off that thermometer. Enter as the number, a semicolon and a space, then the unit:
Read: 10; °C
